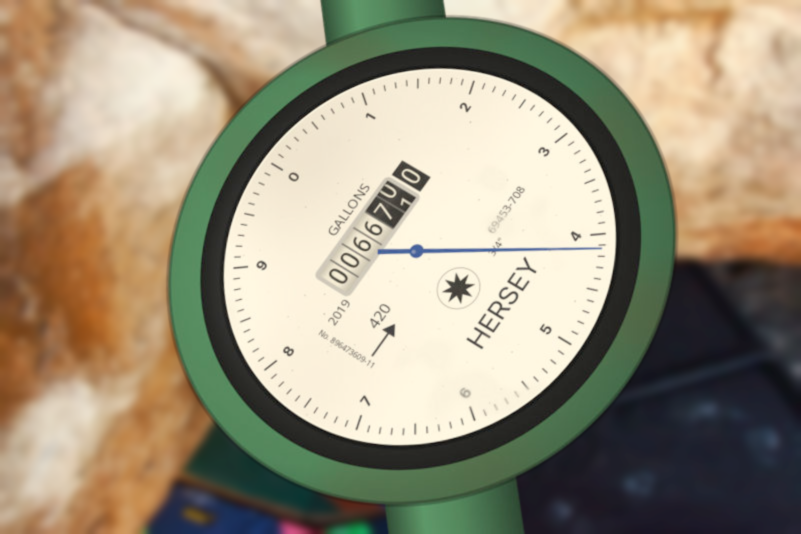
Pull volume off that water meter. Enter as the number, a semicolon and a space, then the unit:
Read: 66704.1; gal
